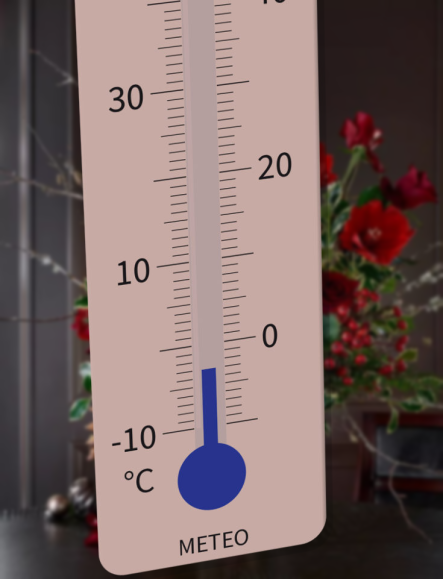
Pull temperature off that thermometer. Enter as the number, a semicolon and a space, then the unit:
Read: -3; °C
